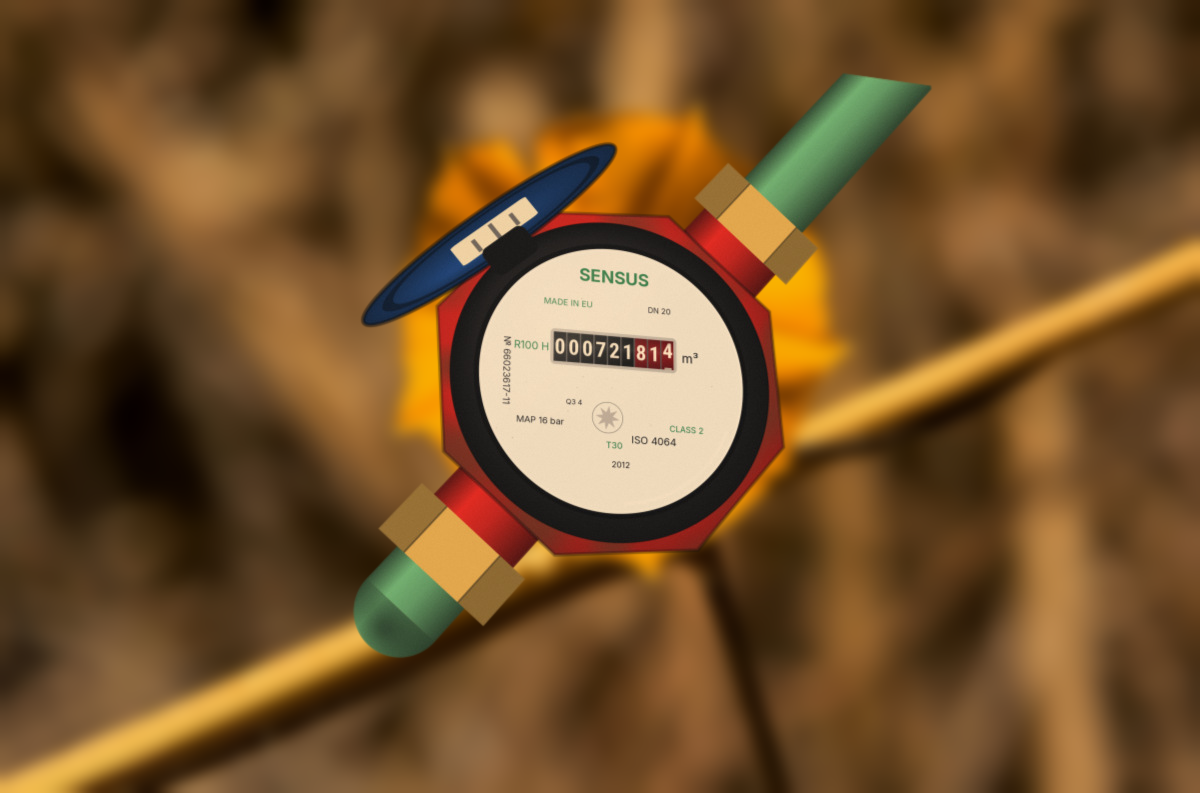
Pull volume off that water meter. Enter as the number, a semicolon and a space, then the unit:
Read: 721.814; m³
